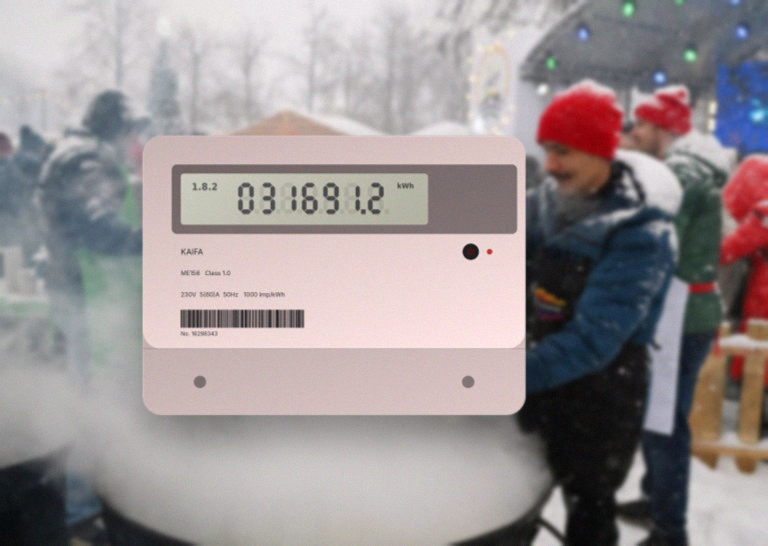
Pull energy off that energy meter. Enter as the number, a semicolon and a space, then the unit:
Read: 31691.2; kWh
